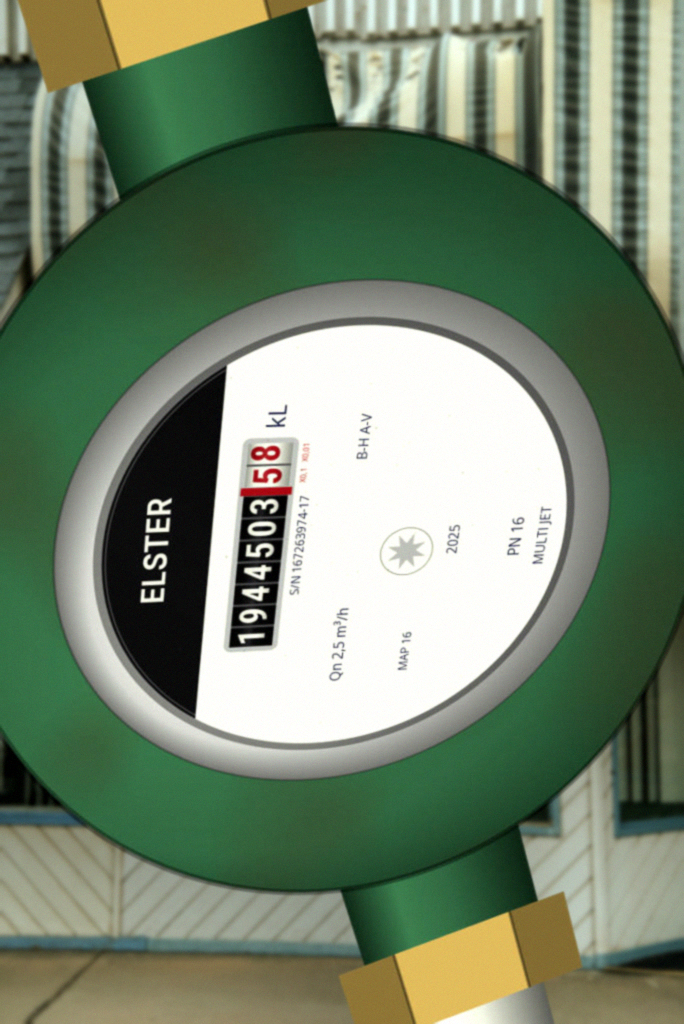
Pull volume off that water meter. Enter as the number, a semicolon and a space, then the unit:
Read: 1944503.58; kL
